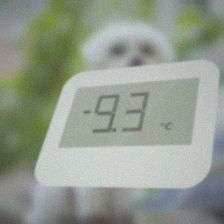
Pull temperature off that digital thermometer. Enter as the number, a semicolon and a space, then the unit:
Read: -9.3; °C
